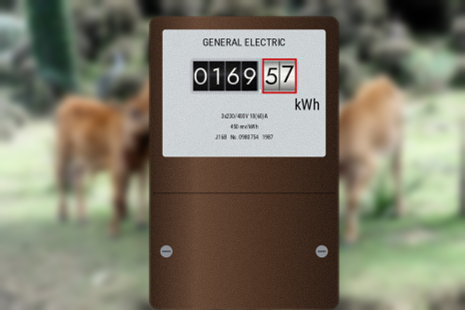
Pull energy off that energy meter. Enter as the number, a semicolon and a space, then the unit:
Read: 169.57; kWh
